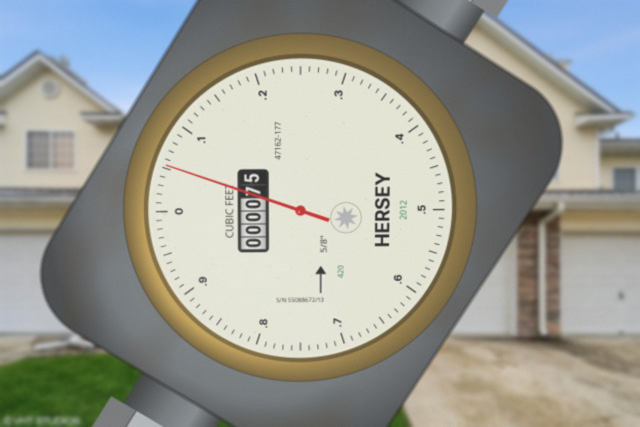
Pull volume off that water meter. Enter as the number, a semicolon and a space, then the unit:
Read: 75.05; ft³
